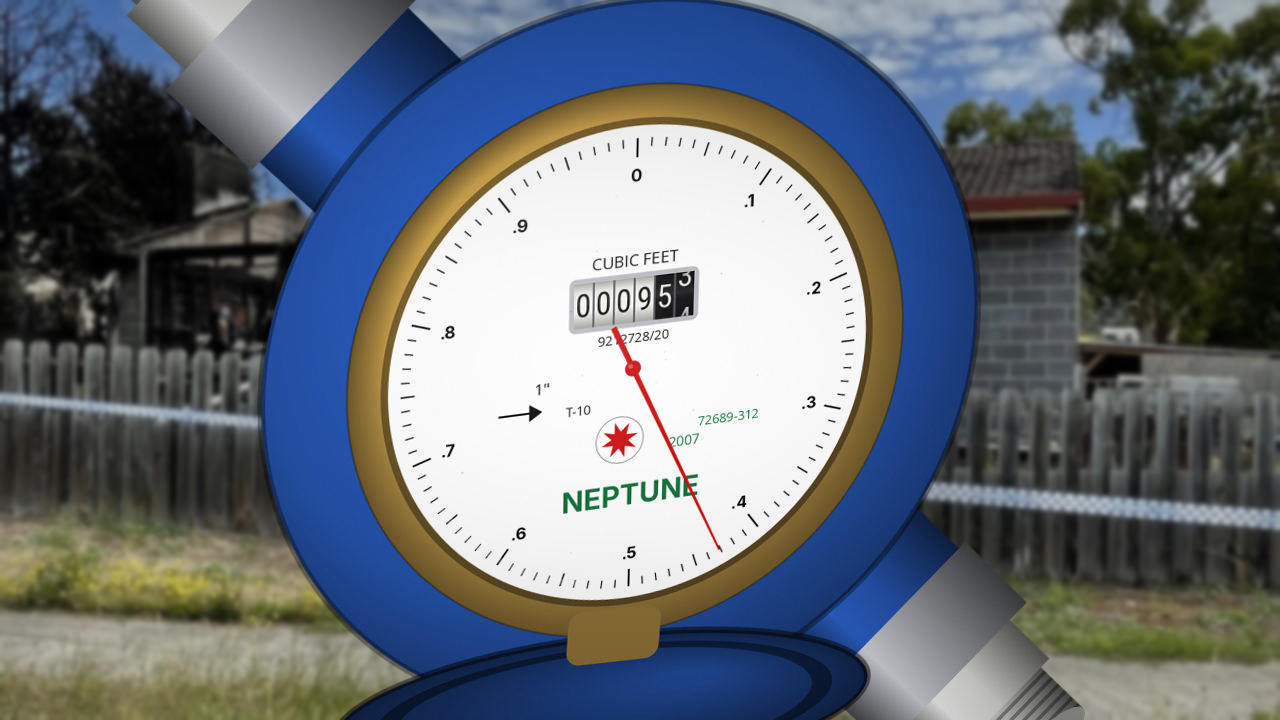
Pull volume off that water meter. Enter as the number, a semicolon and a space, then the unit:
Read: 953.43; ft³
